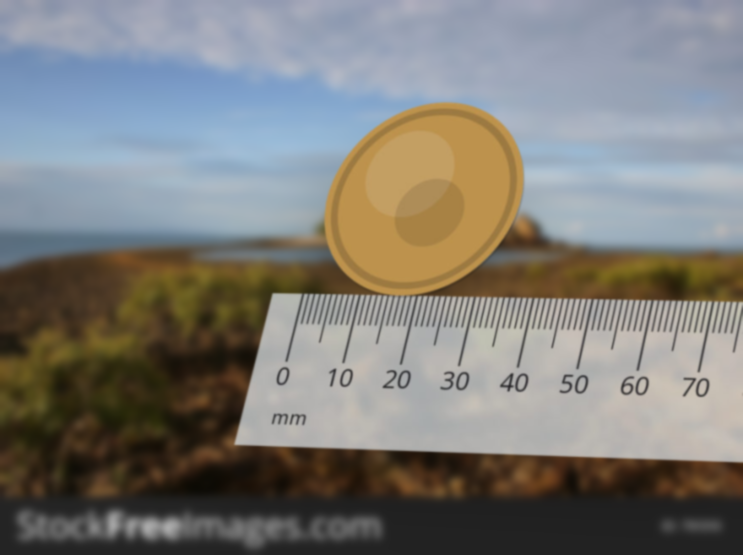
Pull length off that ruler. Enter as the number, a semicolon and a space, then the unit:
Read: 34; mm
